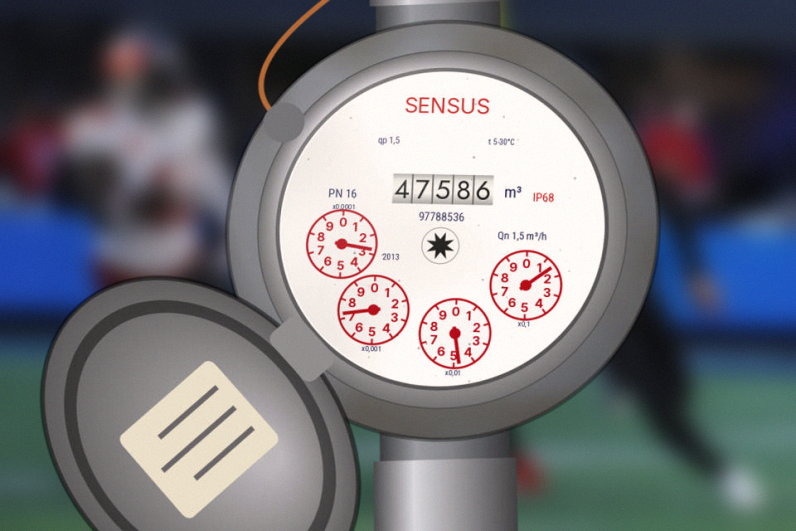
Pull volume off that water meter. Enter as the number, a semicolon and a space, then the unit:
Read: 47586.1472; m³
